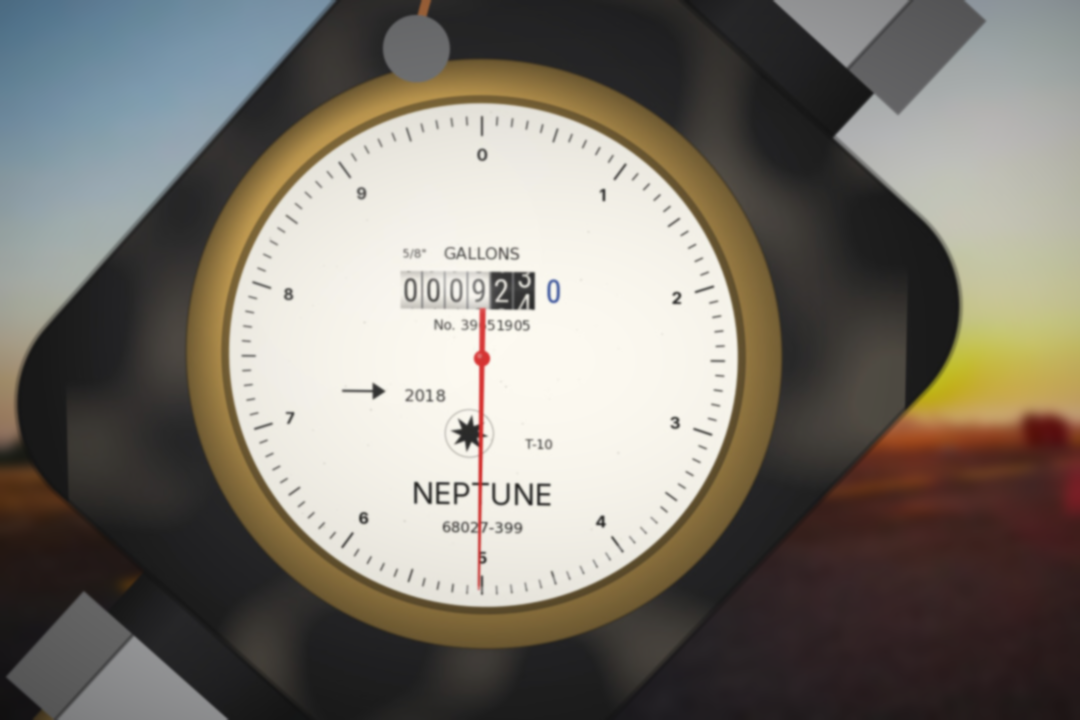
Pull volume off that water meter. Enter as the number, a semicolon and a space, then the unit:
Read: 9235.0; gal
